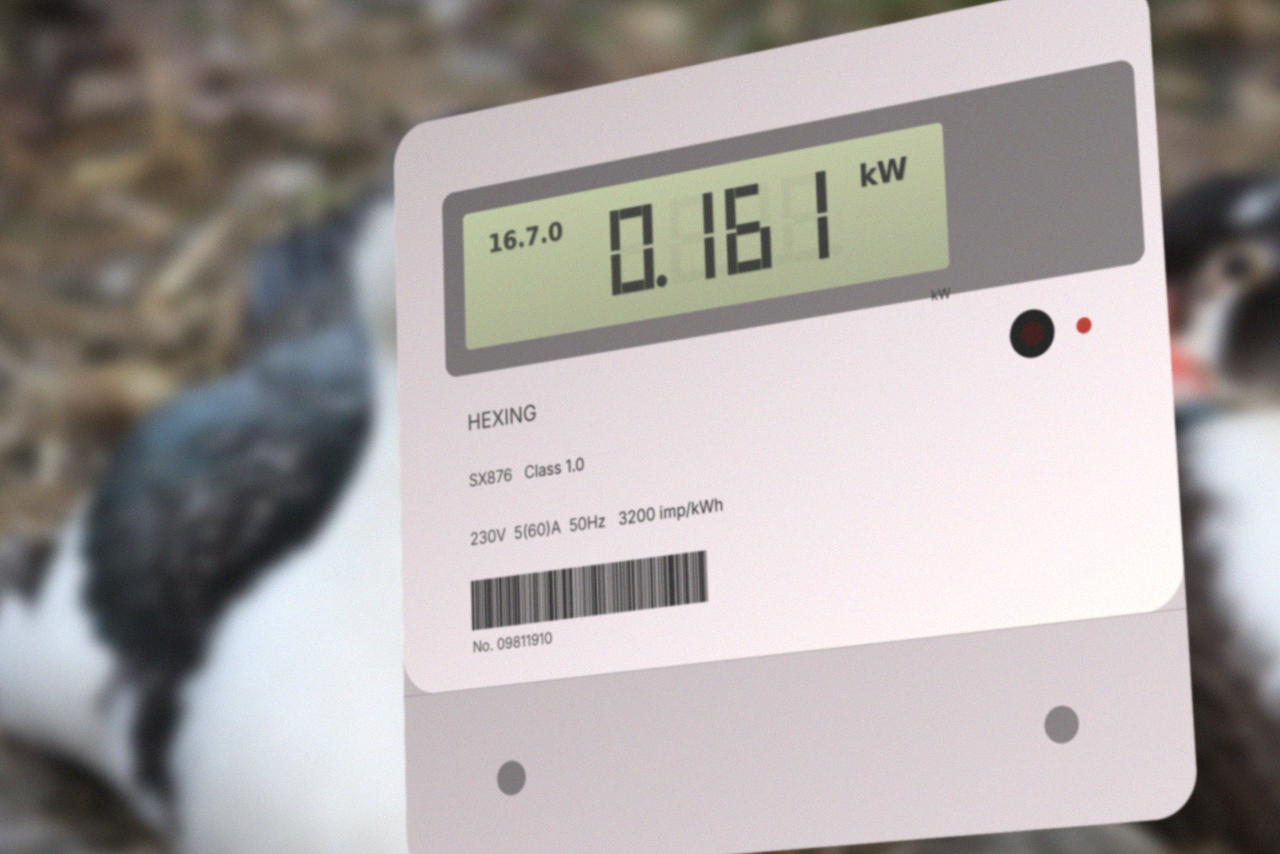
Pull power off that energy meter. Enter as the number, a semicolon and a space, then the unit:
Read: 0.161; kW
